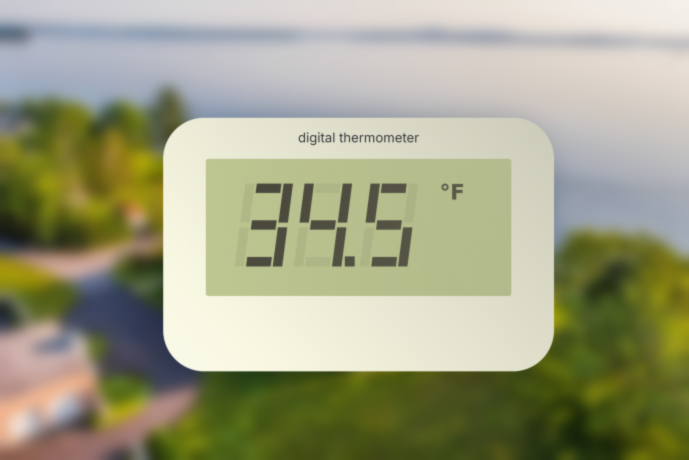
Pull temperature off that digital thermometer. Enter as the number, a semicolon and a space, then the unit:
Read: 34.5; °F
